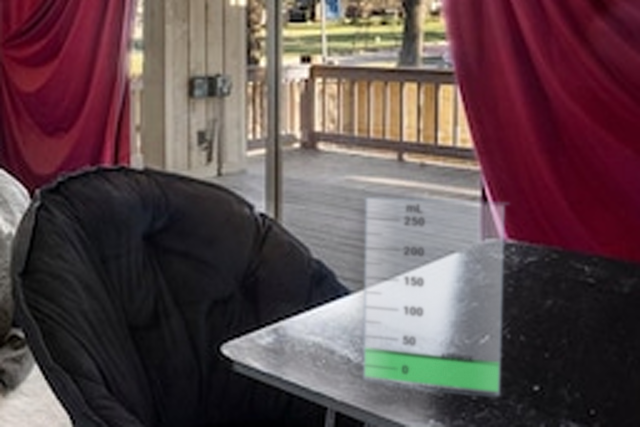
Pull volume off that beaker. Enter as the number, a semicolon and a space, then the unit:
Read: 25; mL
